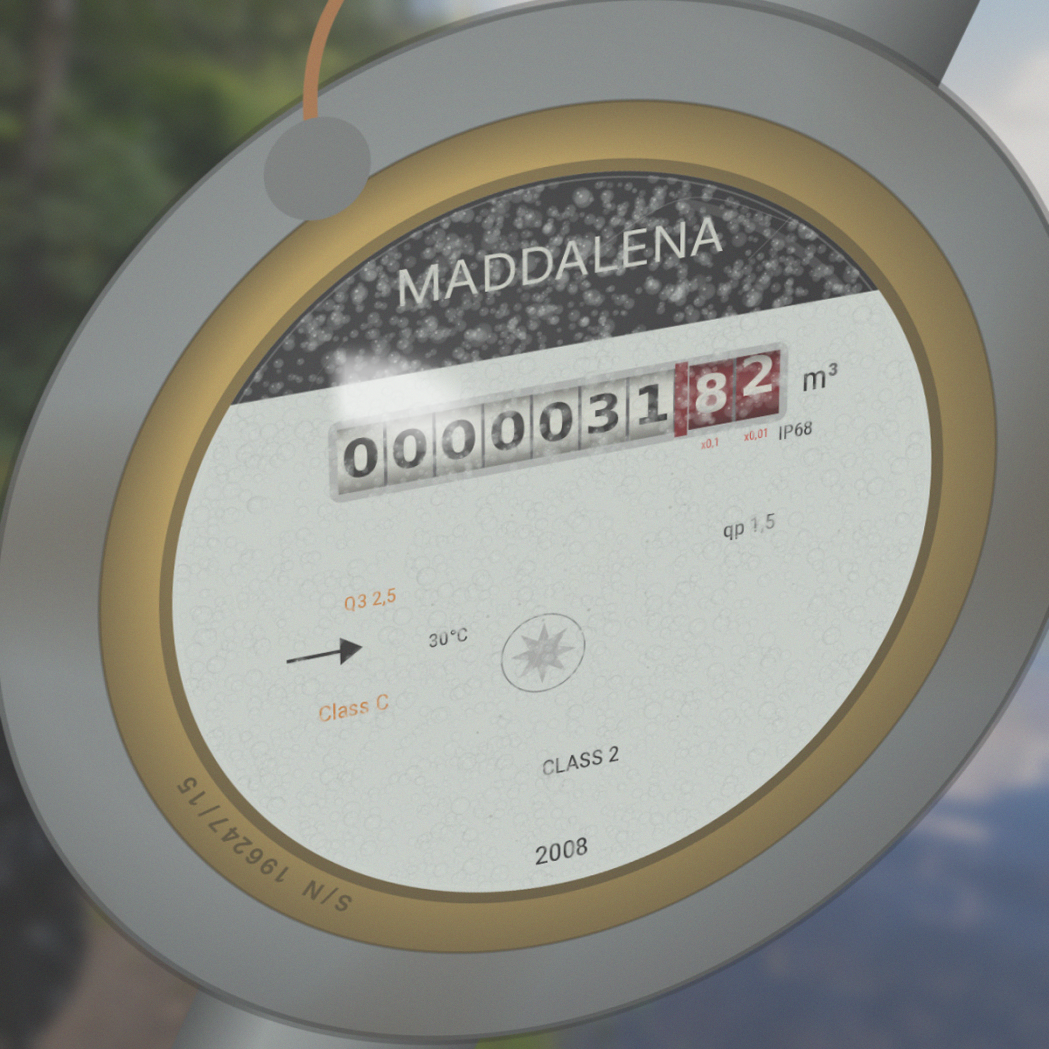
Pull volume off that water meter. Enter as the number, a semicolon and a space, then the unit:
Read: 31.82; m³
